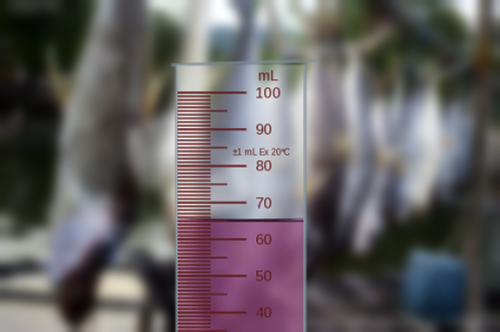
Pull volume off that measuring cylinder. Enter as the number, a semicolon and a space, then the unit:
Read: 65; mL
